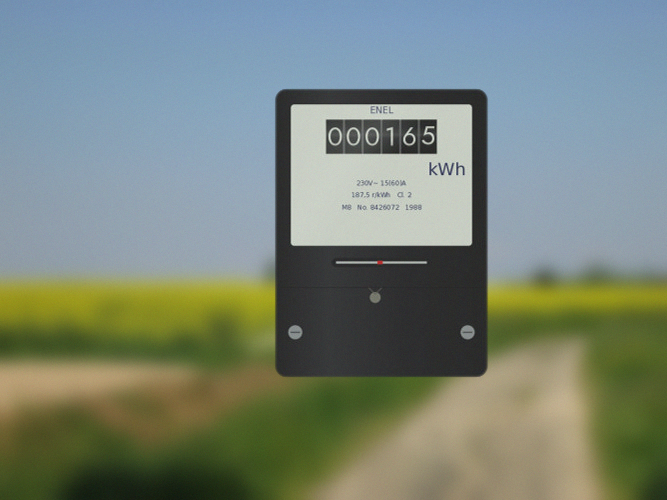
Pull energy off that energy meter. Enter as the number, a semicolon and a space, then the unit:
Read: 165; kWh
